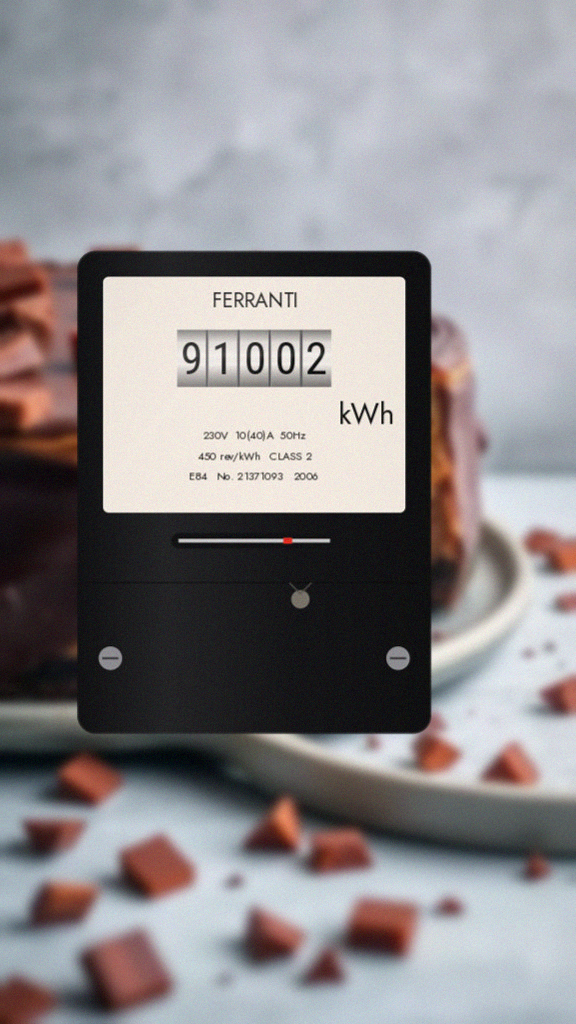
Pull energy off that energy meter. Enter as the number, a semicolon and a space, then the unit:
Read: 91002; kWh
